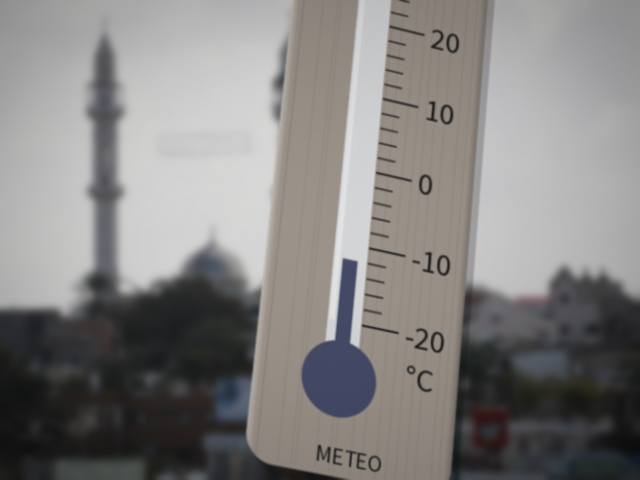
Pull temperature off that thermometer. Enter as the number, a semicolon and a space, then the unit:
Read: -12; °C
